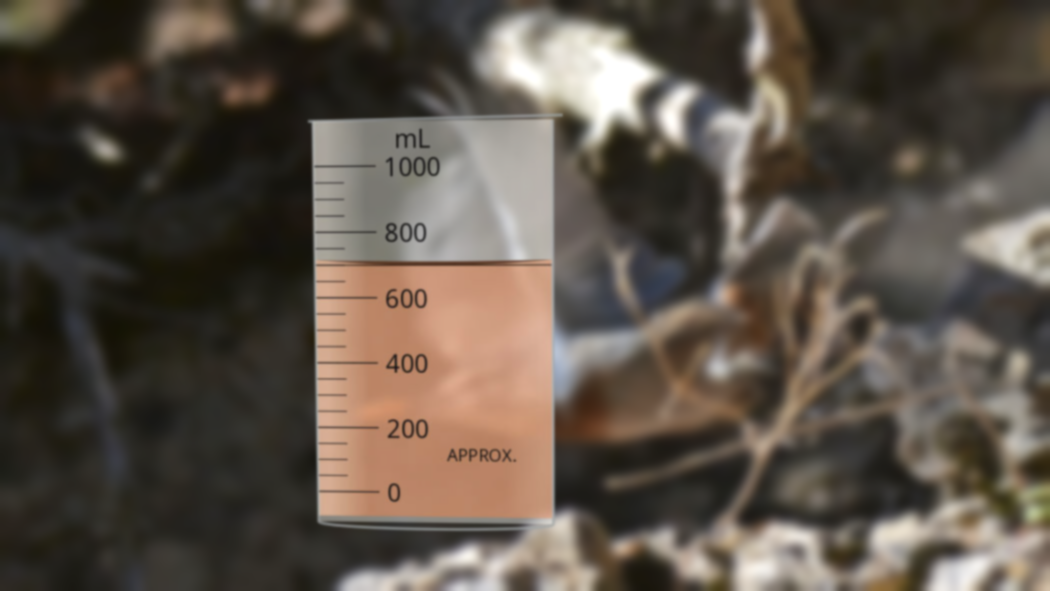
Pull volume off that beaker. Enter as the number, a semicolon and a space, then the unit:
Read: 700; mL
